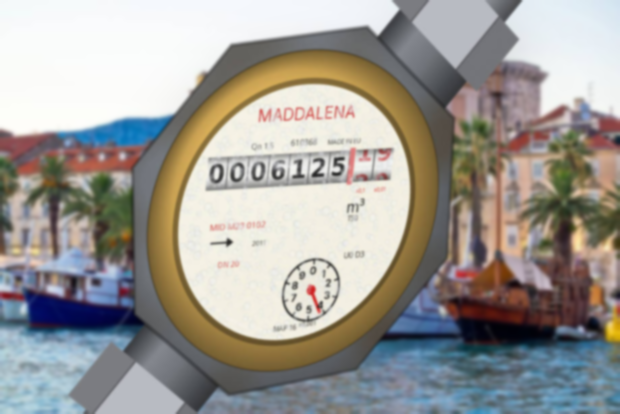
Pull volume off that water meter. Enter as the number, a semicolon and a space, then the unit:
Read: 6125.194; m³
